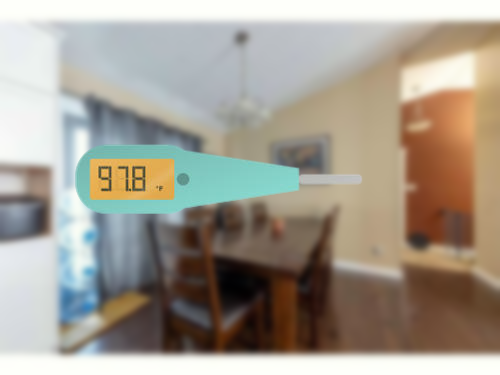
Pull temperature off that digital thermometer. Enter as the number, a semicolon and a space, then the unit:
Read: 97.8; °F
